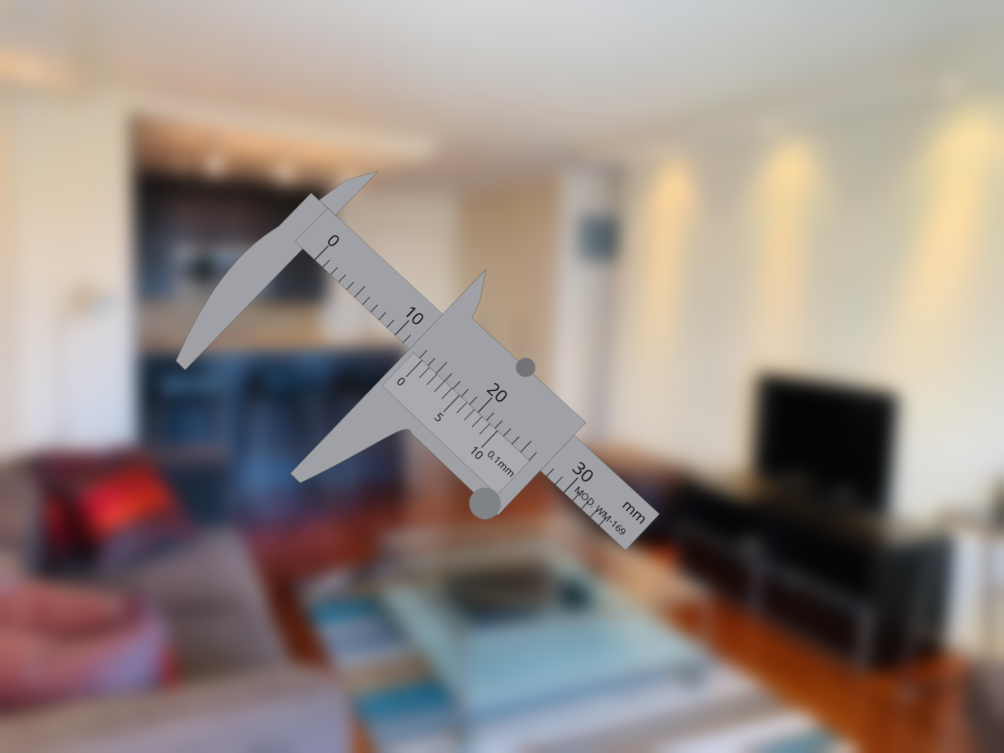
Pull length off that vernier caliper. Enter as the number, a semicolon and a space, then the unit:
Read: 13.3; mm
